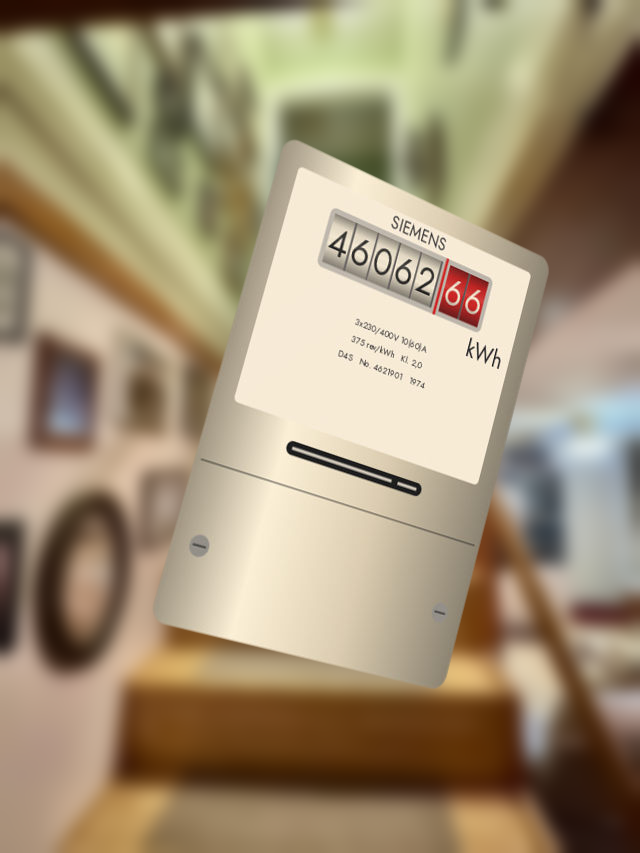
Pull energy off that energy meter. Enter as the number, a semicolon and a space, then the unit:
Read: 46062.66; kWh
